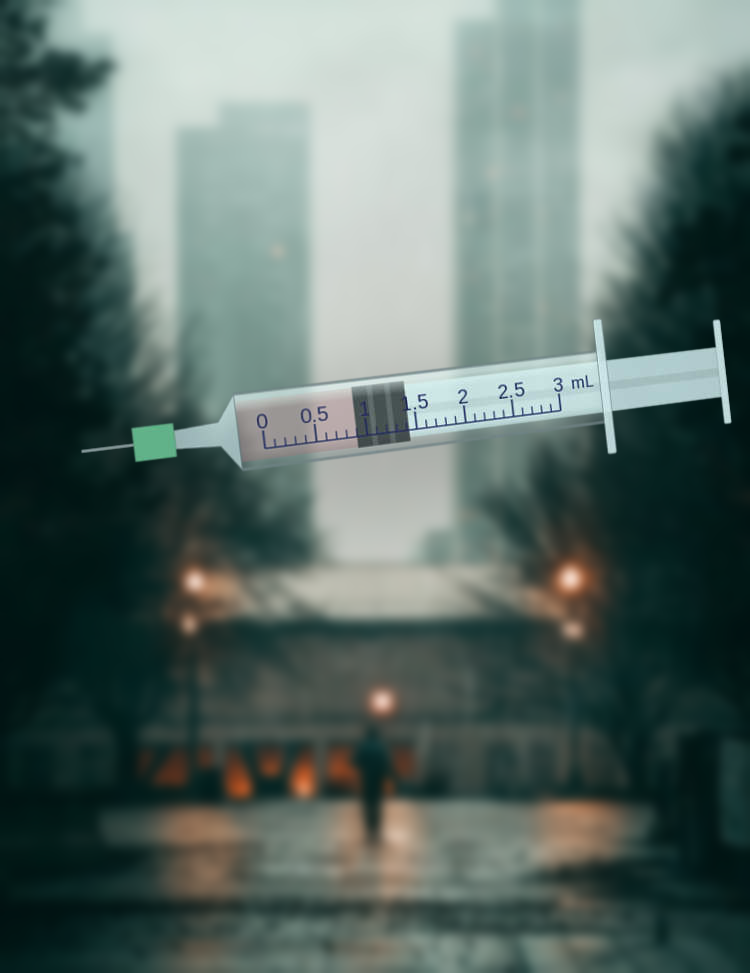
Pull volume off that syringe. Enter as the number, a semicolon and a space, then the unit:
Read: 0.9; mL
